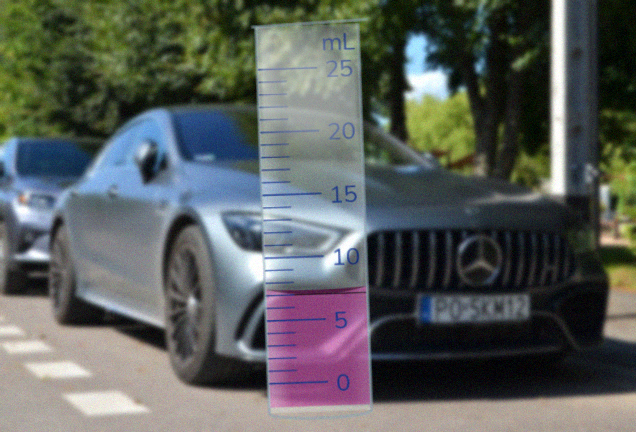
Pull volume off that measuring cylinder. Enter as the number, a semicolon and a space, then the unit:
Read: 7; mL
